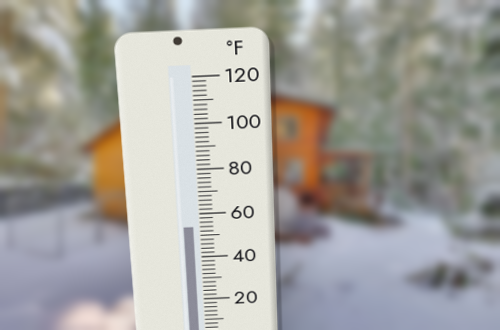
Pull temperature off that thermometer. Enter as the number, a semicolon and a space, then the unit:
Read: 54; °F
